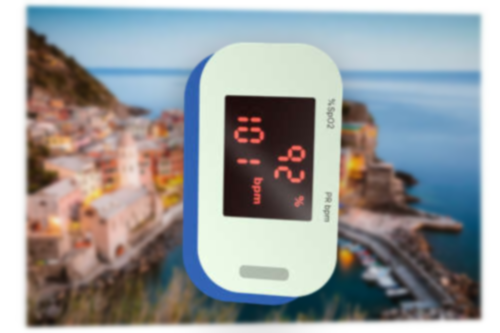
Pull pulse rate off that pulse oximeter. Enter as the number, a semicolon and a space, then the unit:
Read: 101; bpm
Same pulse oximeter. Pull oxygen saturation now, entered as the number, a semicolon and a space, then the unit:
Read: 92; %
